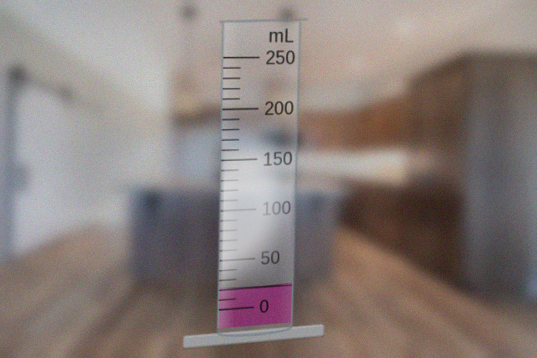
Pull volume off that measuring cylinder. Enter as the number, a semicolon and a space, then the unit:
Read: 20; mL
